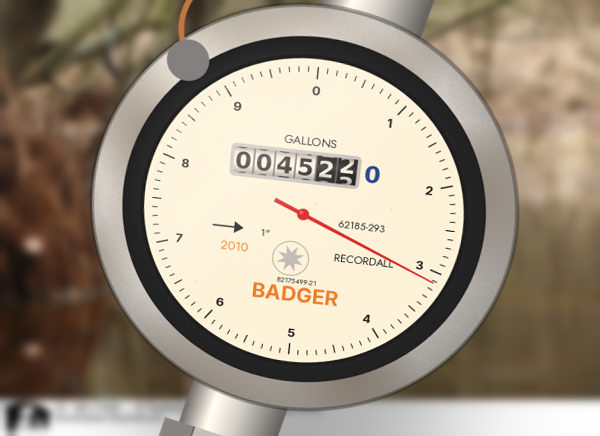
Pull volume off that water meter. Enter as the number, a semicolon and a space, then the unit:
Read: 45223.1; gal
